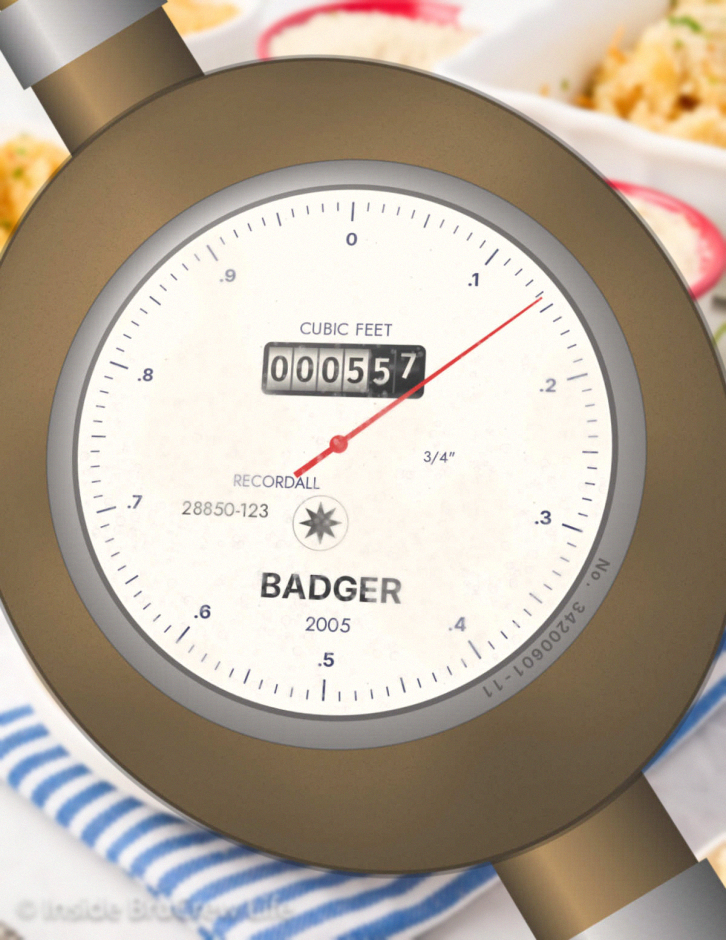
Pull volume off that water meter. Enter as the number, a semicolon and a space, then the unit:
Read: 557.14; ft³
